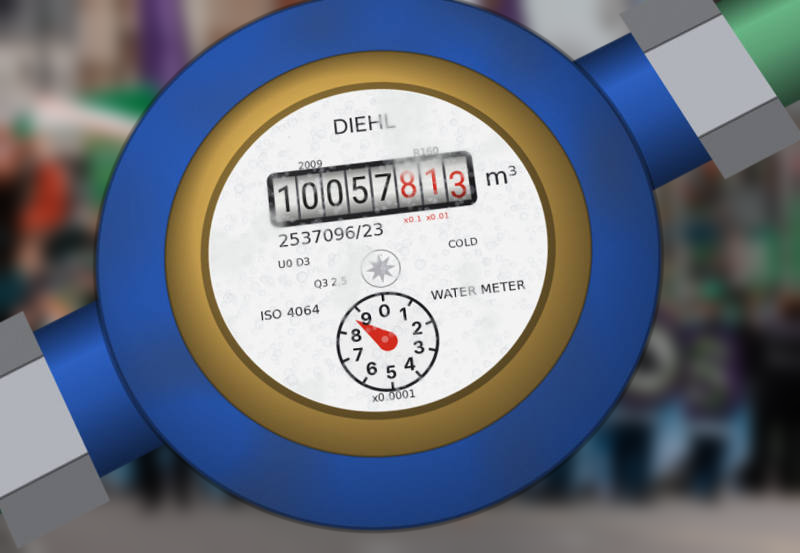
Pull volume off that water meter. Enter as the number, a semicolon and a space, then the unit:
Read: 10057.8128; m³
